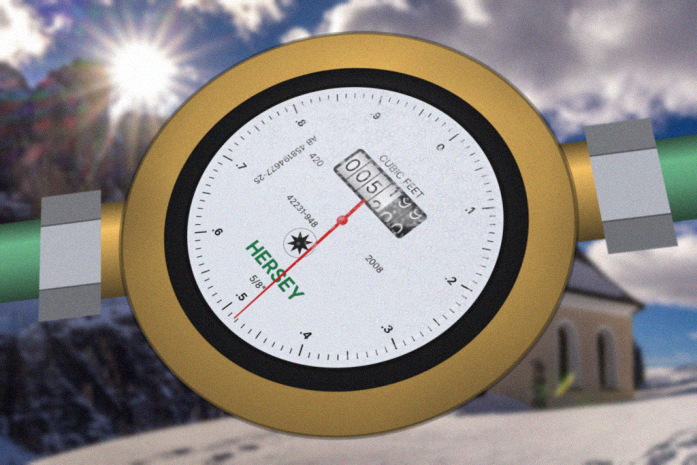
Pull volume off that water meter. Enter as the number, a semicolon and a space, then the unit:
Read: 5199.48; ft³
